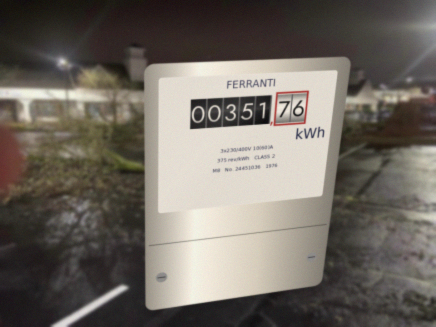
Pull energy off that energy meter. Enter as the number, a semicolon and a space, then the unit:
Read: 351.76; kWh
